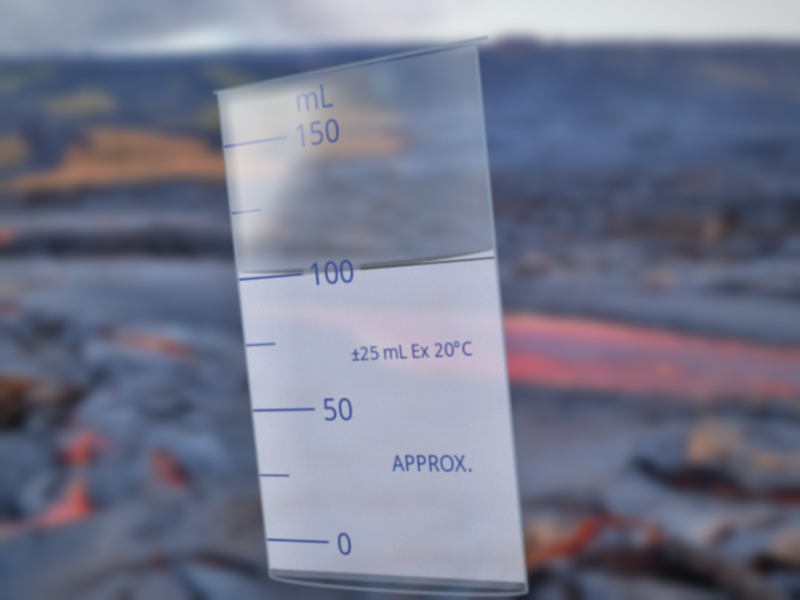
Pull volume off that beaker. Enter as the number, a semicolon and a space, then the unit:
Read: 100; mL
